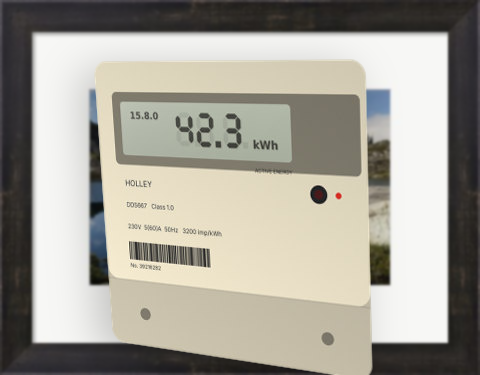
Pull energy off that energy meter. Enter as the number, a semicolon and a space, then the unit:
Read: 42.3; kWh
